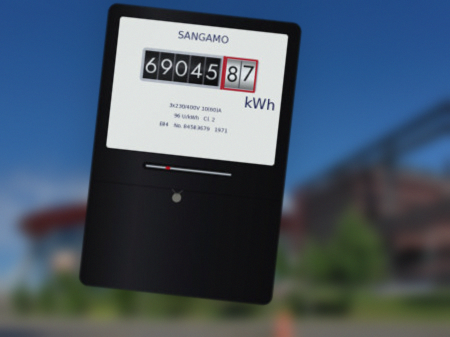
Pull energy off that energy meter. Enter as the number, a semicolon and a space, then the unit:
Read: 69045.87; kWh
